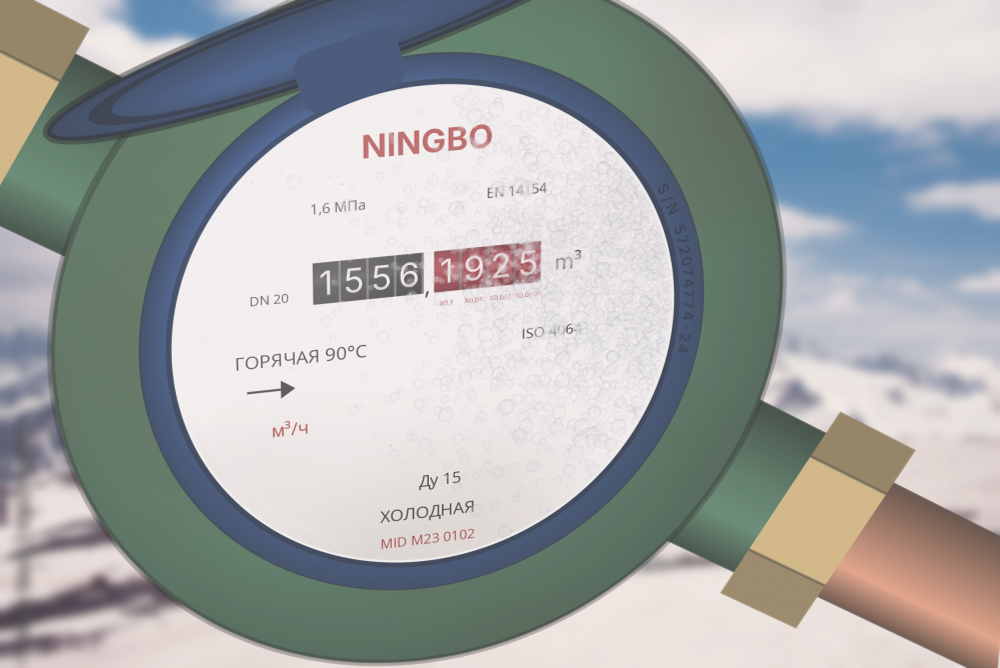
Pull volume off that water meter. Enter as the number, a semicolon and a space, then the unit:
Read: 1556.1925; m³
